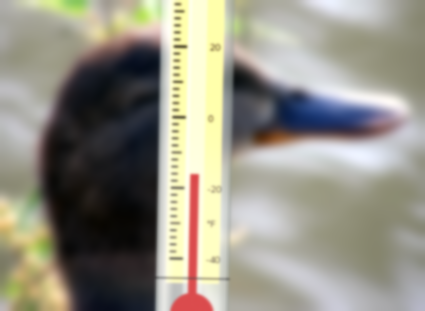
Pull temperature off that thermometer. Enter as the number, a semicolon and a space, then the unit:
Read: -16; °F
